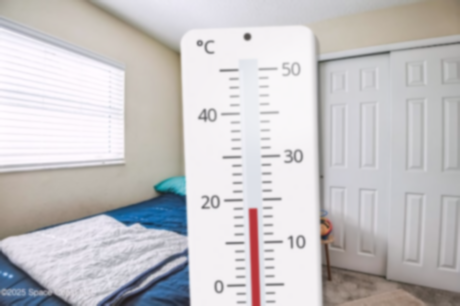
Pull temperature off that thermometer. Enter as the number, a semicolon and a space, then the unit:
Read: 18; °C
